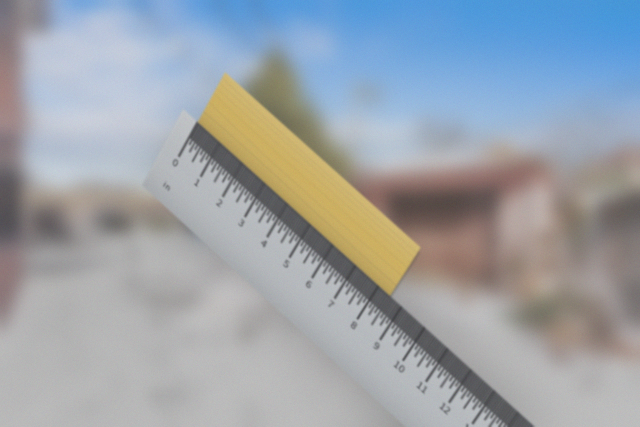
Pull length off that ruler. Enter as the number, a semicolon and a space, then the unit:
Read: 8.5; in
